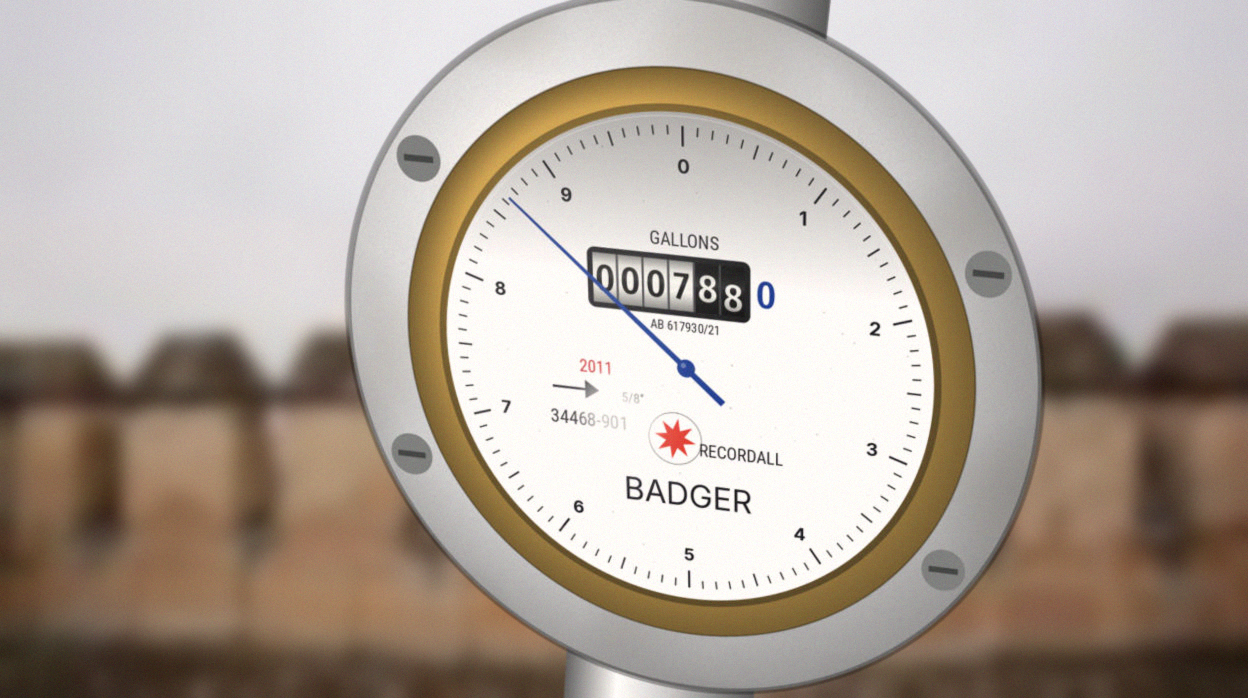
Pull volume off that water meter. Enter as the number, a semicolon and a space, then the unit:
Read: 7878.6; gal
